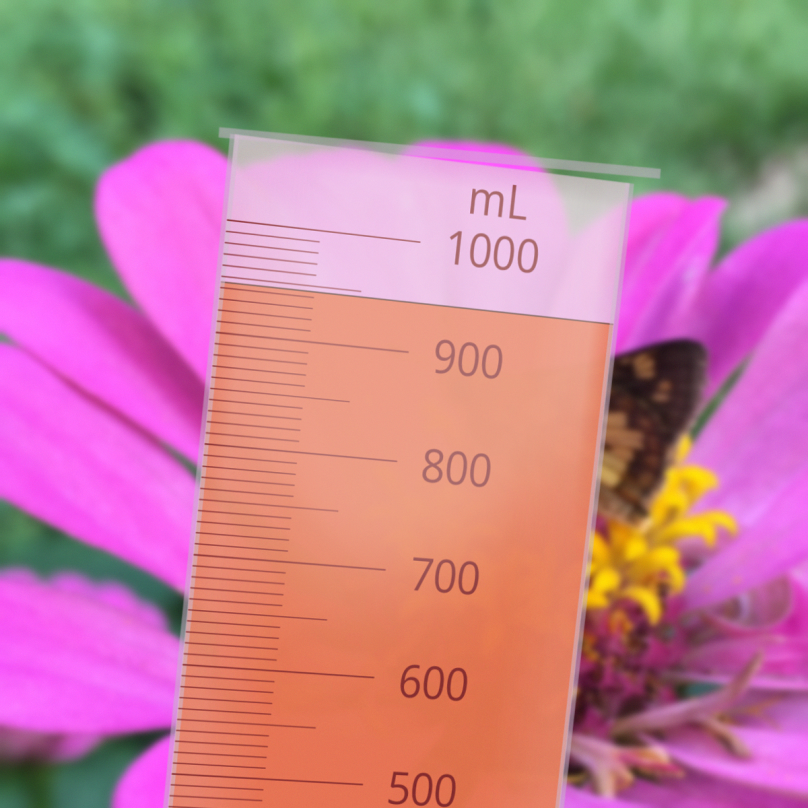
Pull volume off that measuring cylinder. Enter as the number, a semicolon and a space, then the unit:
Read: 945; mL
